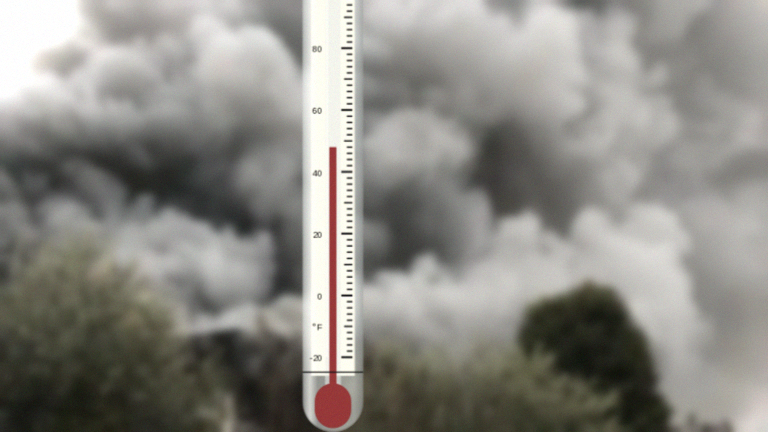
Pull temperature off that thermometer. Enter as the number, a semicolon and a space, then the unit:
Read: 48; °F
